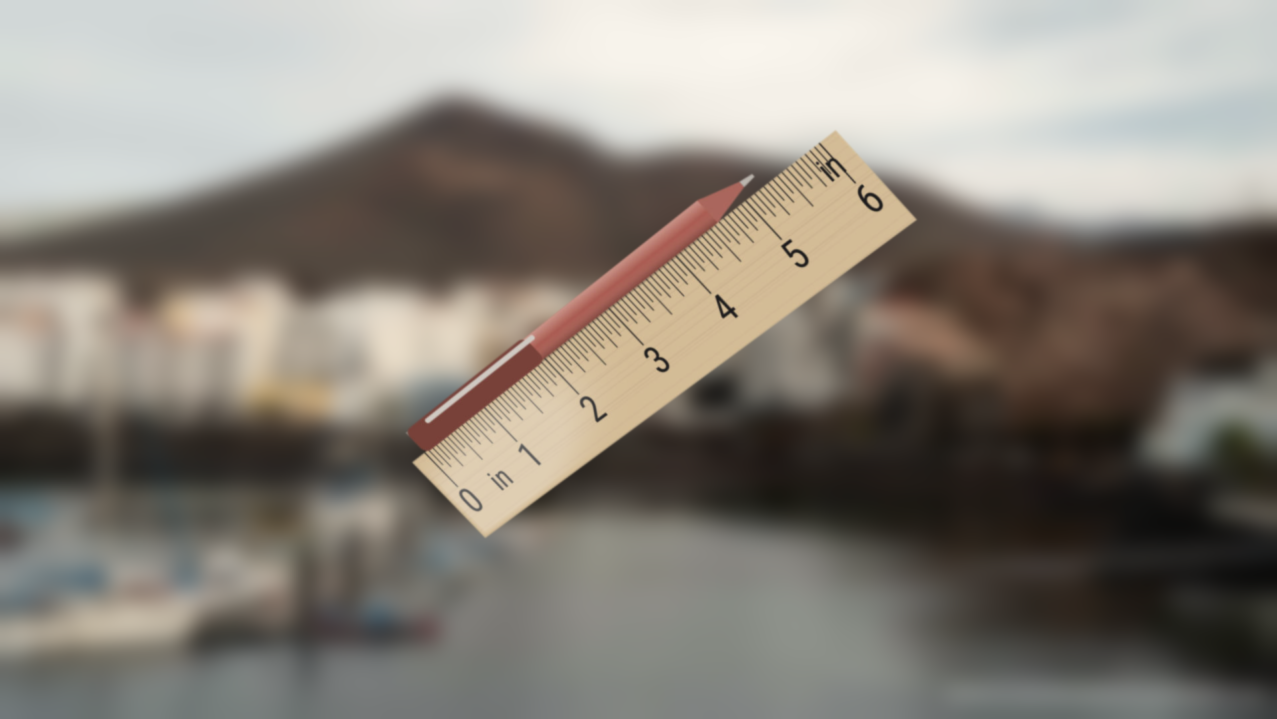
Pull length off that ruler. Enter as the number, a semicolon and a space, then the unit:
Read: 5.25; in
